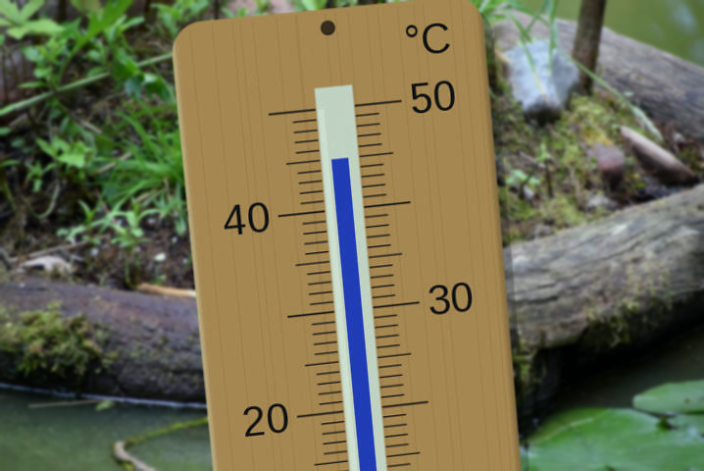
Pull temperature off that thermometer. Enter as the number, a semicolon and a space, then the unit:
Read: 45; °C
